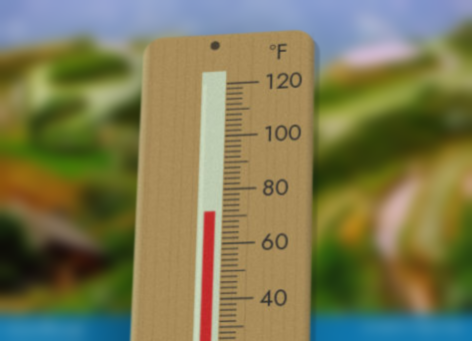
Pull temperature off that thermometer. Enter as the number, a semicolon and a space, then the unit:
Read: 72; °F
